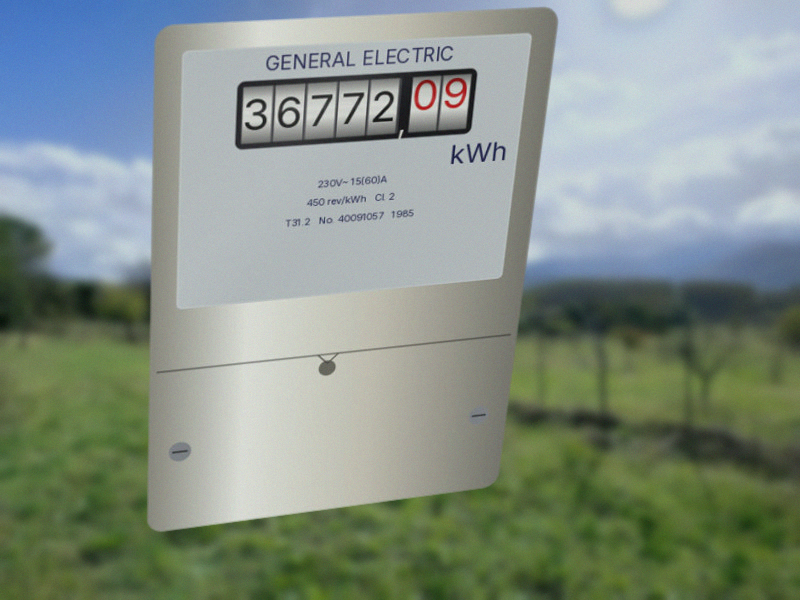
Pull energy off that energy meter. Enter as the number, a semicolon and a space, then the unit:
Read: 36772.09; kWh
